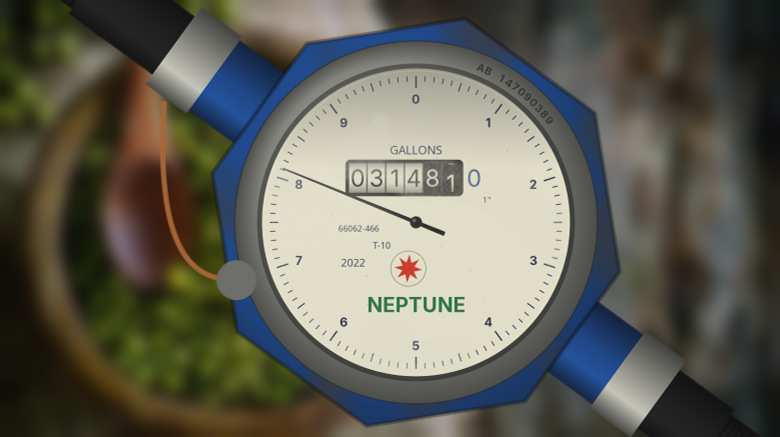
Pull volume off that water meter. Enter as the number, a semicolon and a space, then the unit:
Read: 314808.1; gal
